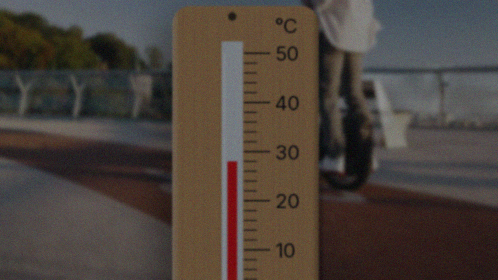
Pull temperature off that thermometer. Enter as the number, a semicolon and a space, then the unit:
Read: 28; °C
